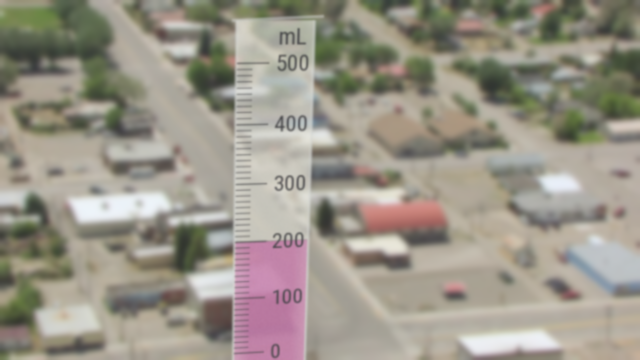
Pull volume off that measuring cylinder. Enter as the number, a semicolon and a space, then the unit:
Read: 200; mL
